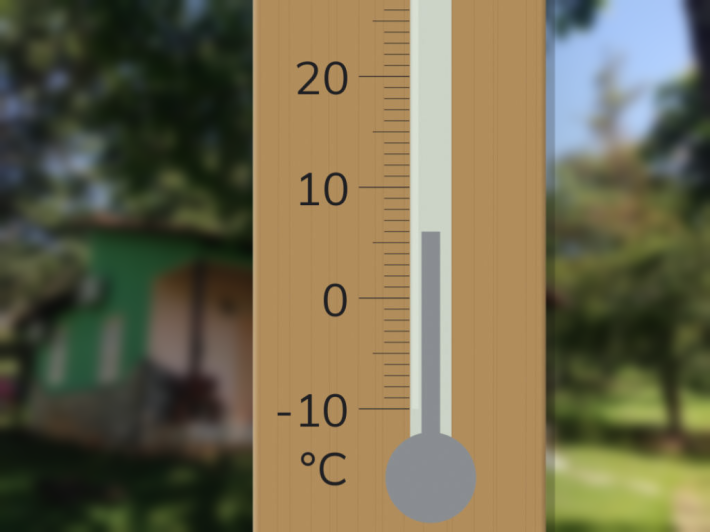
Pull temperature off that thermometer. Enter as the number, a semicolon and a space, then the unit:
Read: 6; °C
